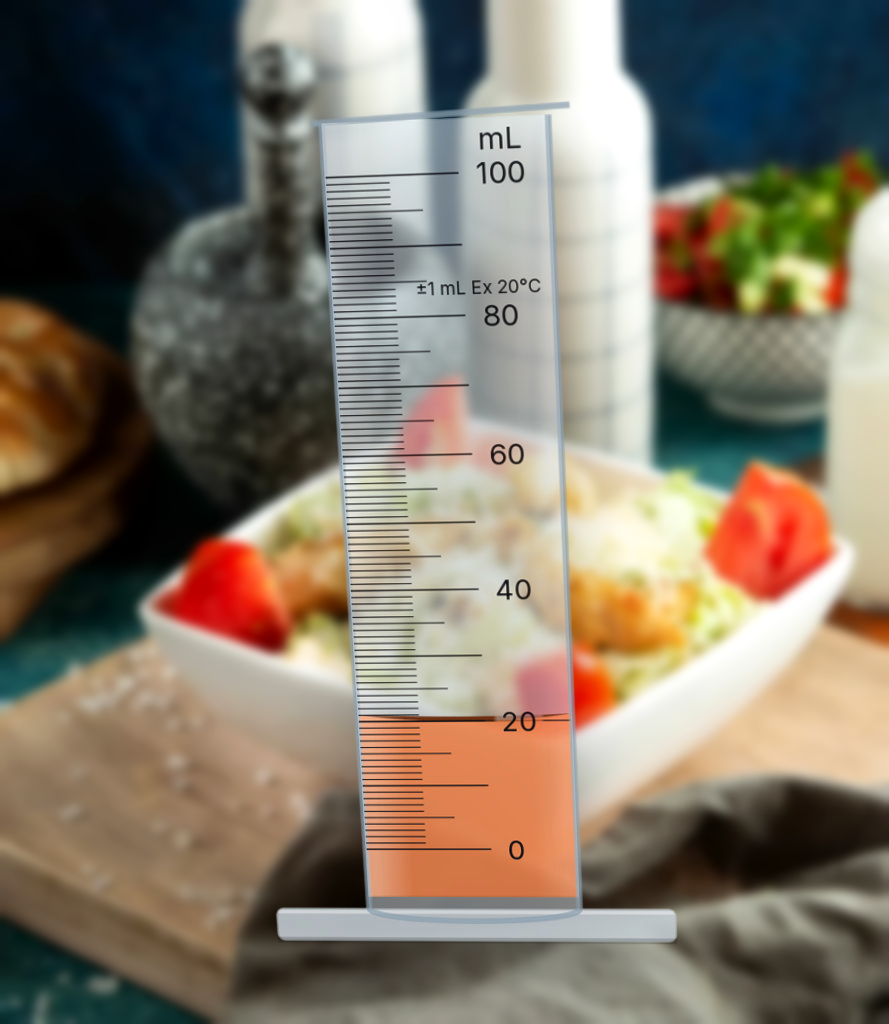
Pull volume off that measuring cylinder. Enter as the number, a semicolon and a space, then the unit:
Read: 20; mL
